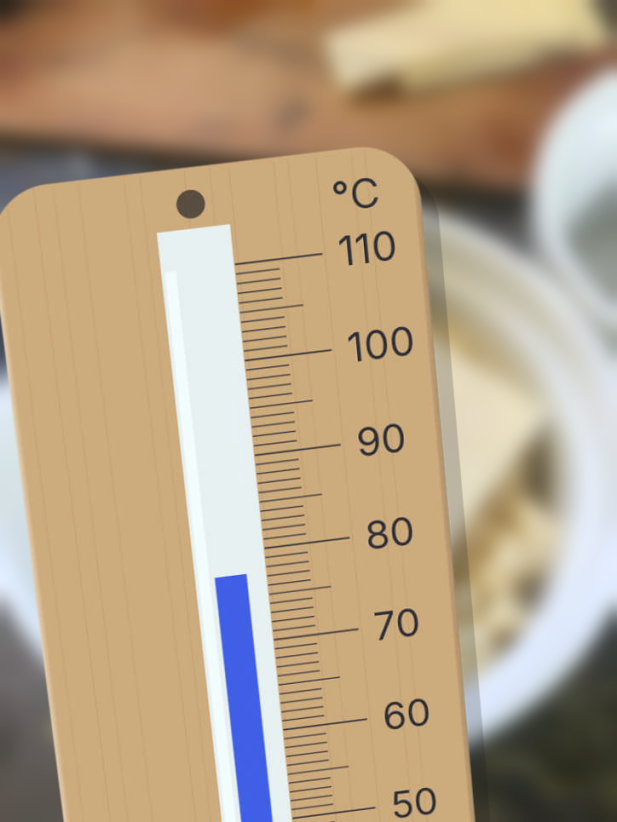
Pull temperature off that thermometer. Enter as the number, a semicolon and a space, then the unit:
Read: 77.5; °C
